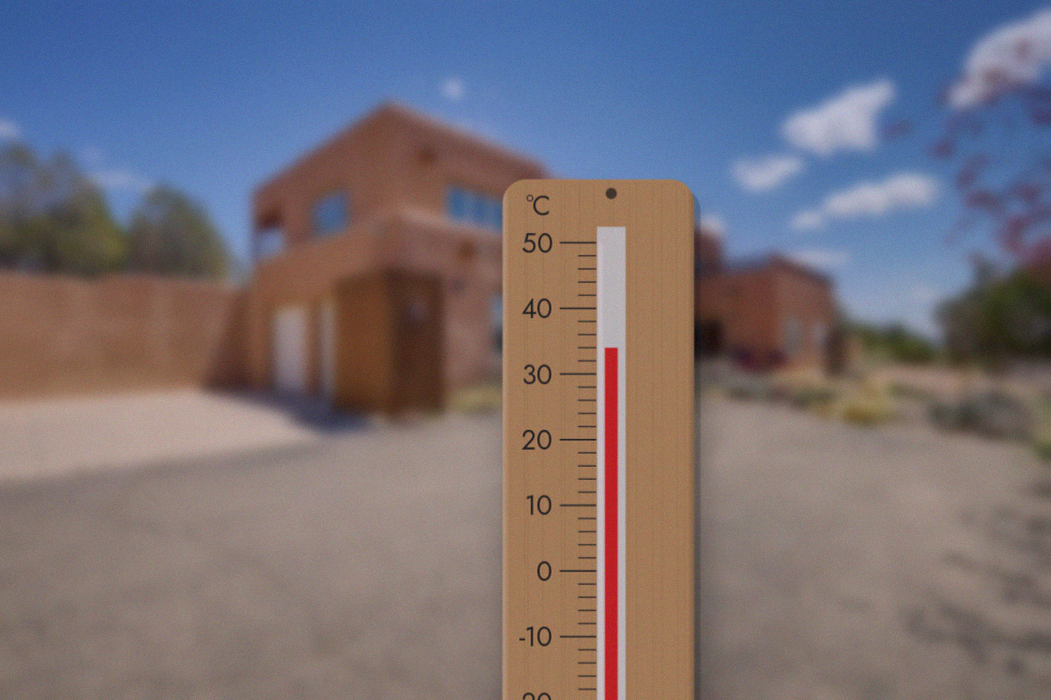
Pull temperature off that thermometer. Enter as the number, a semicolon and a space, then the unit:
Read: 34; °C
